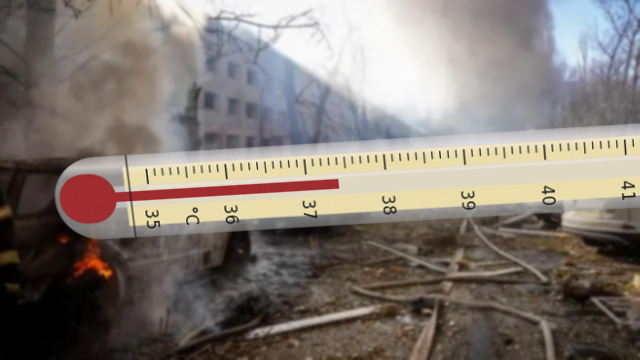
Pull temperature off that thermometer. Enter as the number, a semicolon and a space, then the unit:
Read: 37.4; °C
